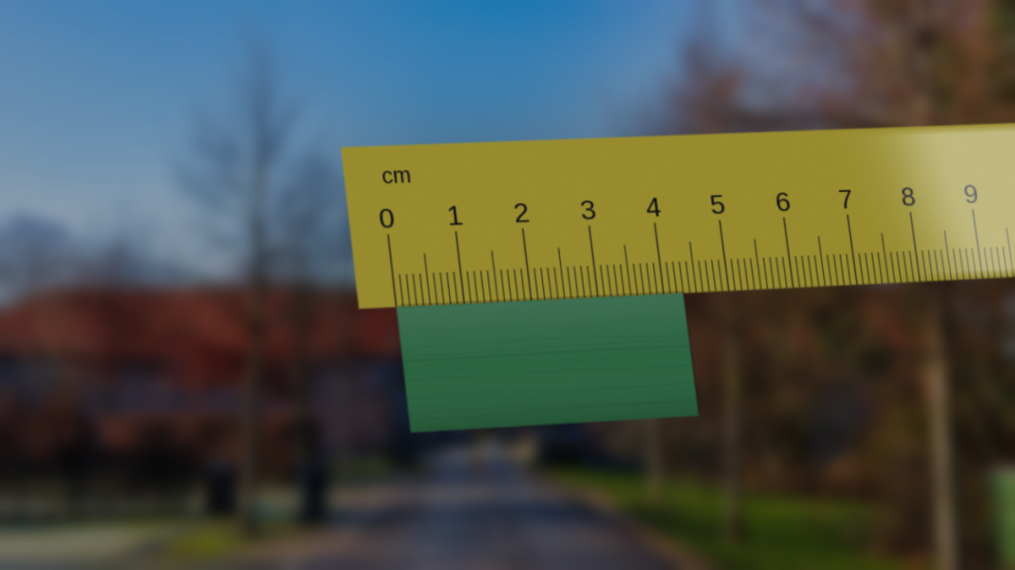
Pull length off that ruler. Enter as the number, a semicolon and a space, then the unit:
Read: 4.3; cm
